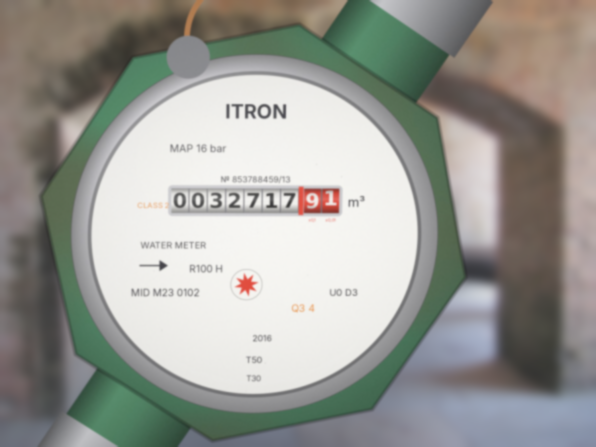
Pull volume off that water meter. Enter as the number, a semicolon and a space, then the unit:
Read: 32717.91; m³
